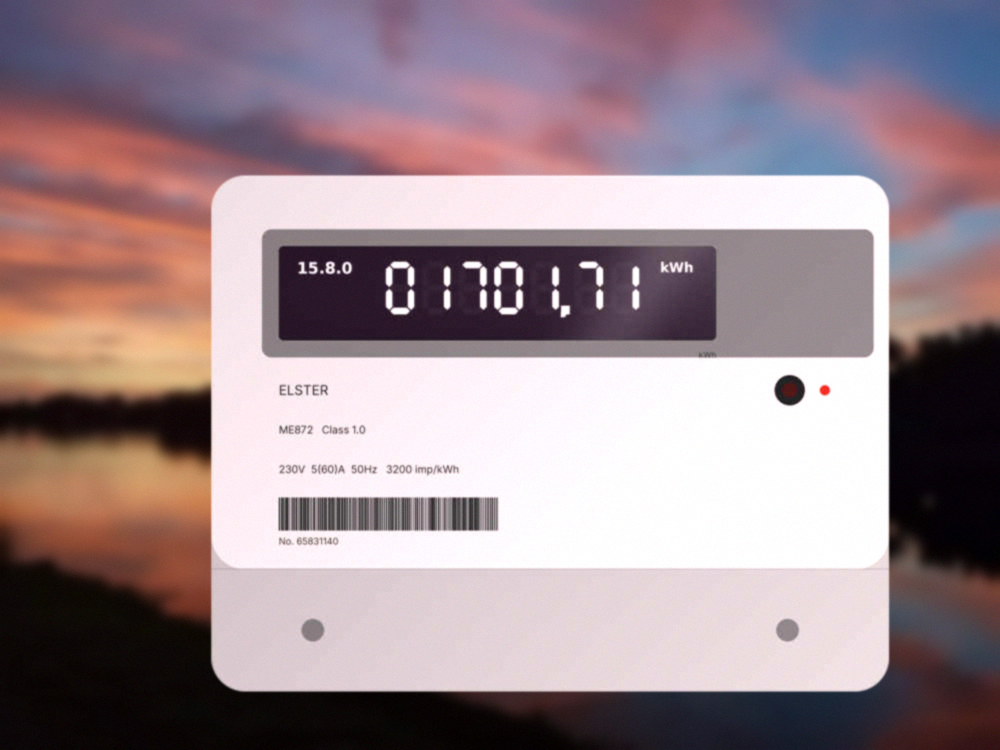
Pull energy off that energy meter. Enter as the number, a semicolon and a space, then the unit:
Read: 1701.71; kWh
